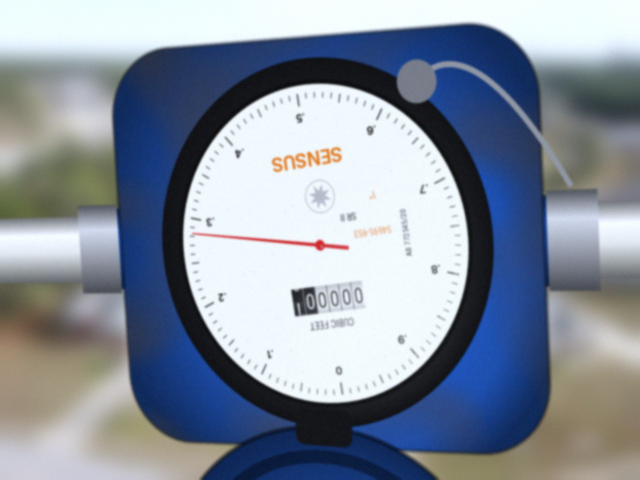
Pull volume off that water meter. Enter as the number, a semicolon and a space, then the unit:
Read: 1.28; ft³
